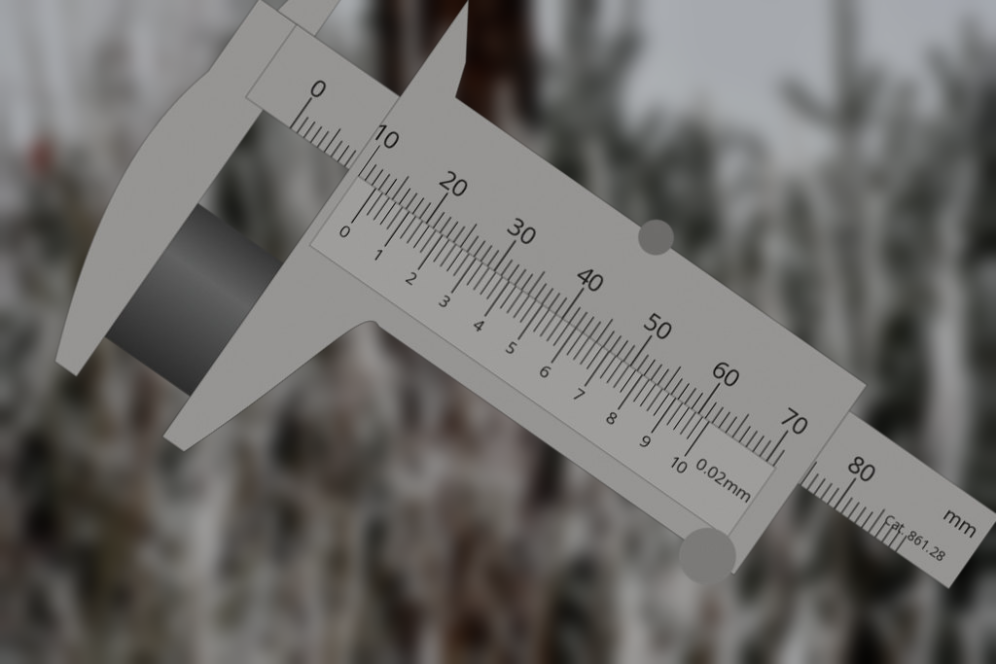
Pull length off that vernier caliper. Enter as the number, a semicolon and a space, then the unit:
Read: 12.6; mm
